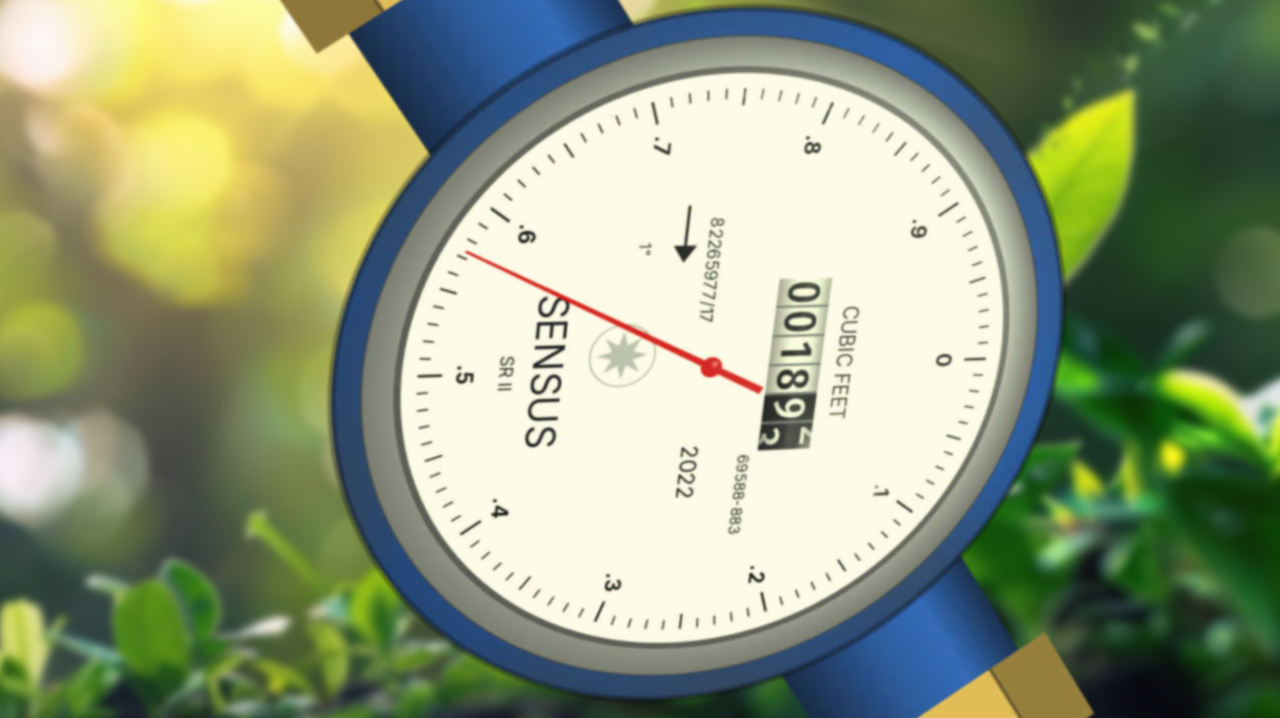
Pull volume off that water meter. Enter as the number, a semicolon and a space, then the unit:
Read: 1892.57; ft³
